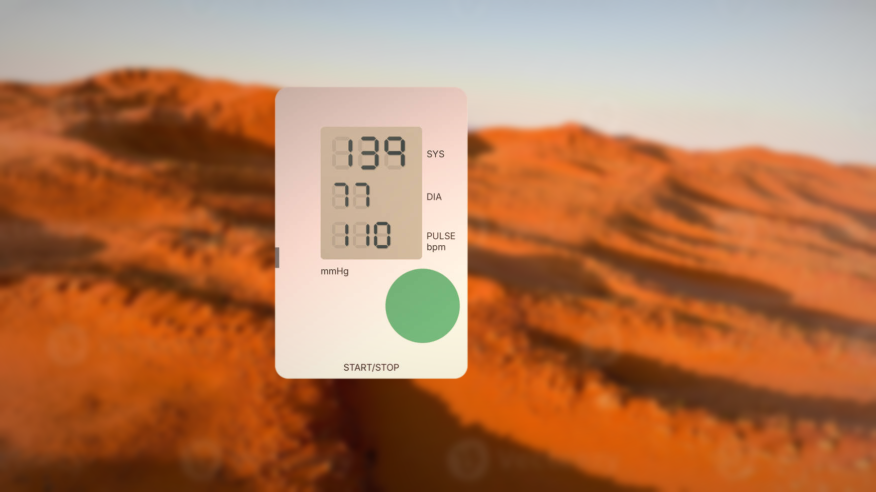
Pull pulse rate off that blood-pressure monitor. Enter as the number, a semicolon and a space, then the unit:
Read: 110; bpm
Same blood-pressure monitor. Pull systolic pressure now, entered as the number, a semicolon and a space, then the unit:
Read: 139; mmHg
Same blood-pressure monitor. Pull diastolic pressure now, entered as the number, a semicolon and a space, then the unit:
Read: 77; mmHg
